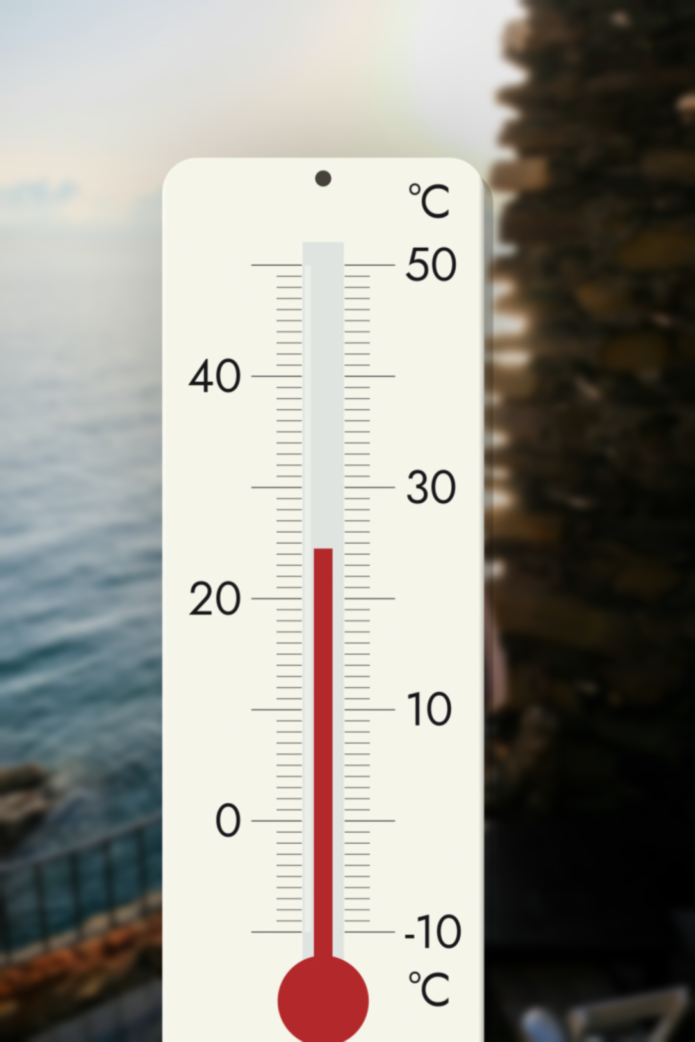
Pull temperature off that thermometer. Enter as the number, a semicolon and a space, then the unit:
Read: 24.5; °C
